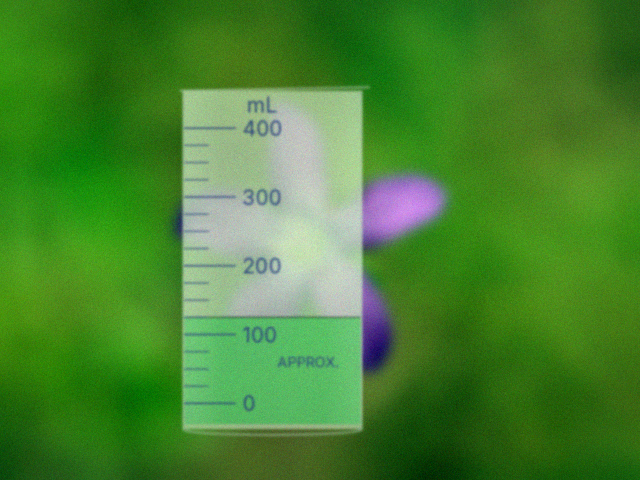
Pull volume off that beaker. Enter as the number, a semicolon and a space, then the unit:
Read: 125; mL
